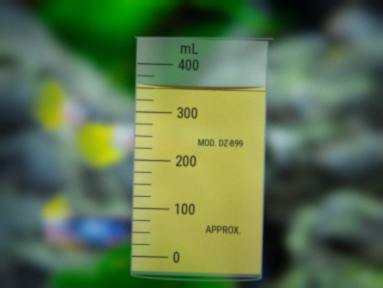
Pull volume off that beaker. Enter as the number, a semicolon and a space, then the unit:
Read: 350; mL
